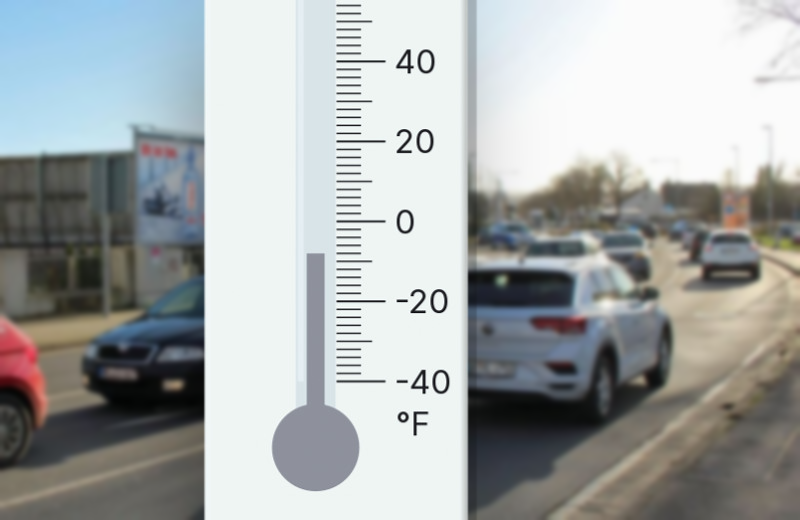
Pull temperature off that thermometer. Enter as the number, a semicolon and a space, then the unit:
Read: -8; °F
